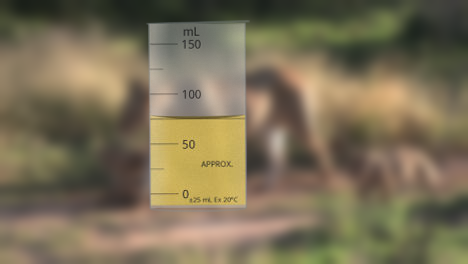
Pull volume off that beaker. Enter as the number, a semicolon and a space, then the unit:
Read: 75; mL
